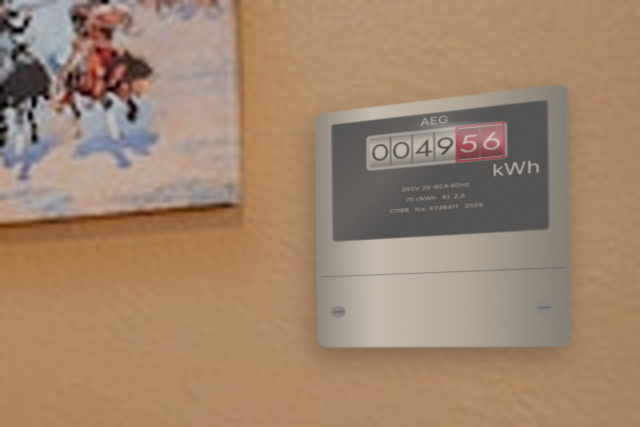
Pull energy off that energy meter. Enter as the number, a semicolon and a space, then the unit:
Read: 49.56; kWh
